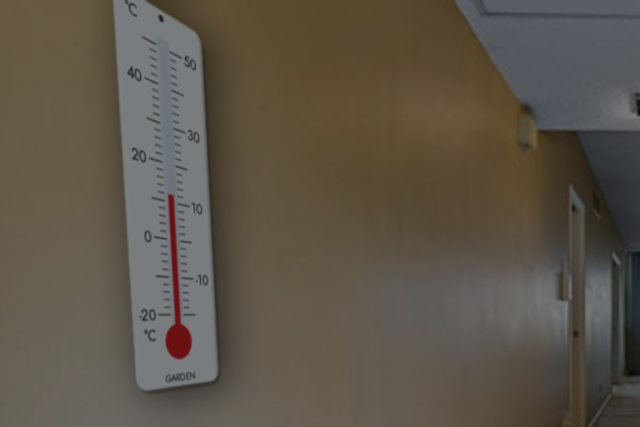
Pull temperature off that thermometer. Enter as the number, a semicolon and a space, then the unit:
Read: 12; °C
